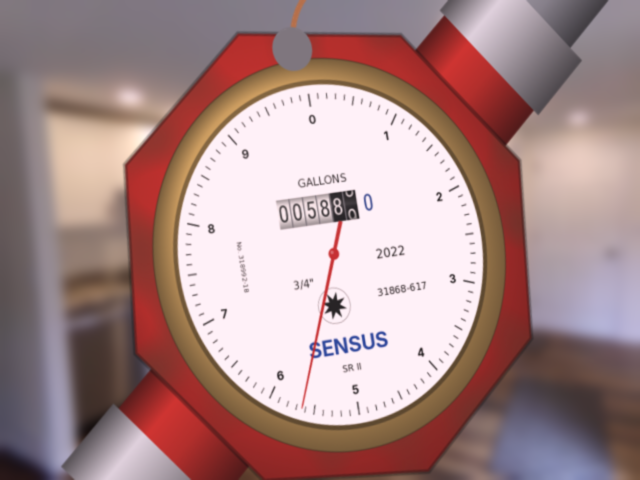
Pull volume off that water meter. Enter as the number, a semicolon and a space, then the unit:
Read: 58885.6; gal
